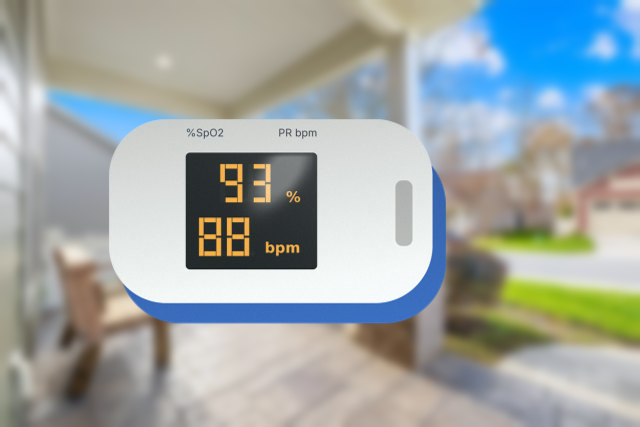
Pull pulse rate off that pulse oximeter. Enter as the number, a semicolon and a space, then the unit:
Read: 88; bpm
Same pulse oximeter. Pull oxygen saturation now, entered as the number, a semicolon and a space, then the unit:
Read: 93; %
